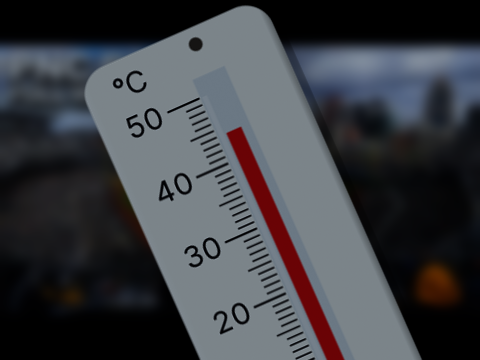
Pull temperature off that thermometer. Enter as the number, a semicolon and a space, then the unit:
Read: 44; °C
